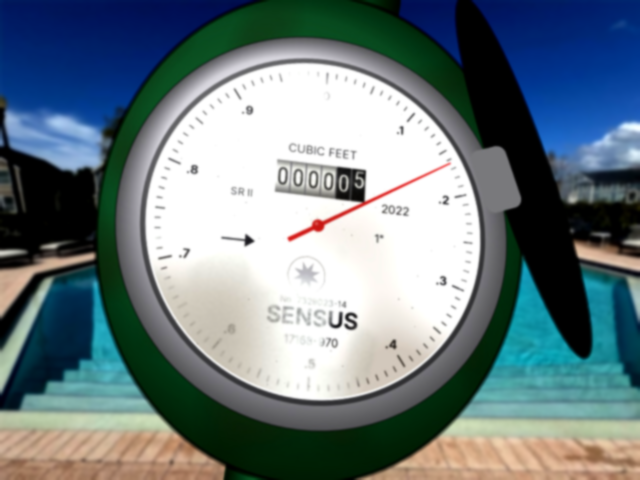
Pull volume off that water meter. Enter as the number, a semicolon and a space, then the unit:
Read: 5.16; ft³
